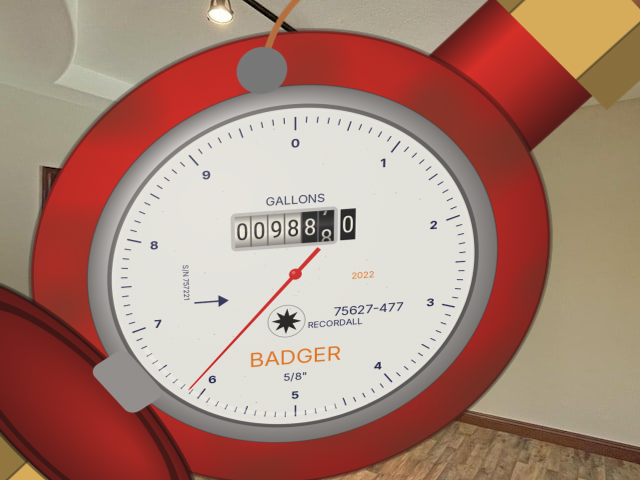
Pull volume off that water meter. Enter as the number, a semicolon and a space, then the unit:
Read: 98876.1; gal
